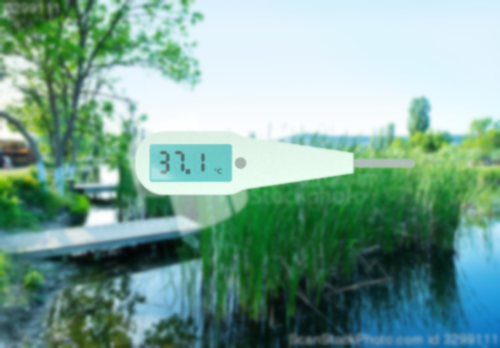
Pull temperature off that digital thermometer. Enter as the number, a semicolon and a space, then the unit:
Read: 37.1; °C
